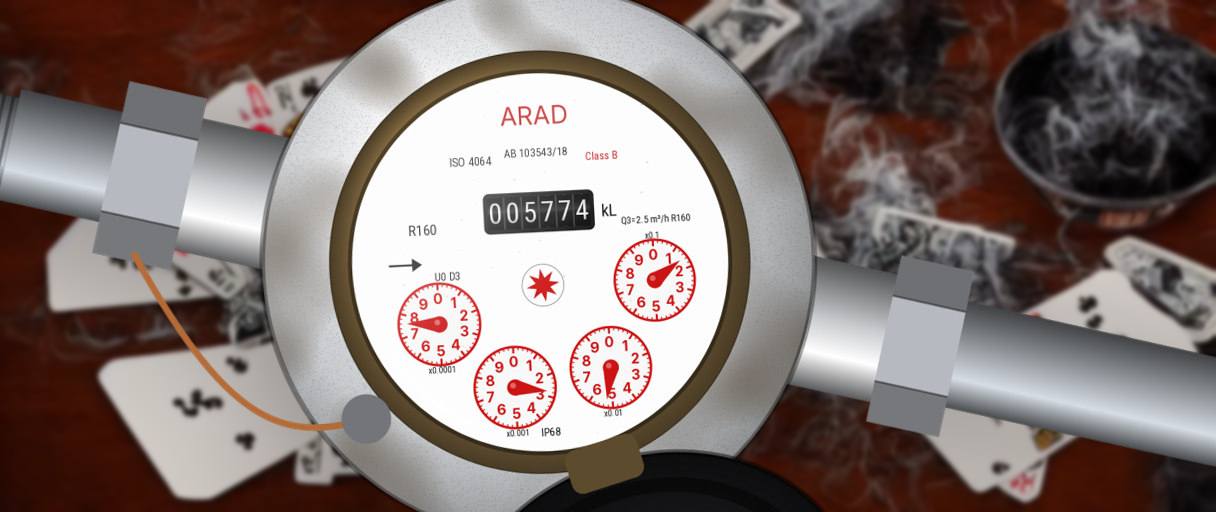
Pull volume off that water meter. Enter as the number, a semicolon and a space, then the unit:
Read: 5774.1527; kL
